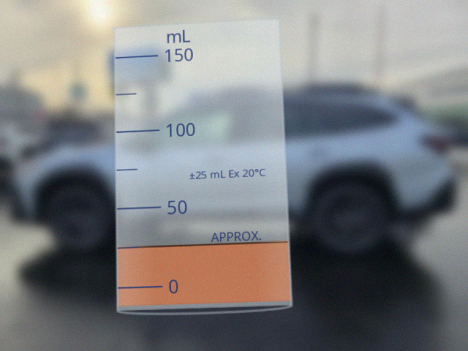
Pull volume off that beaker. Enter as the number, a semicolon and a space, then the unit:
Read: 25; mL
